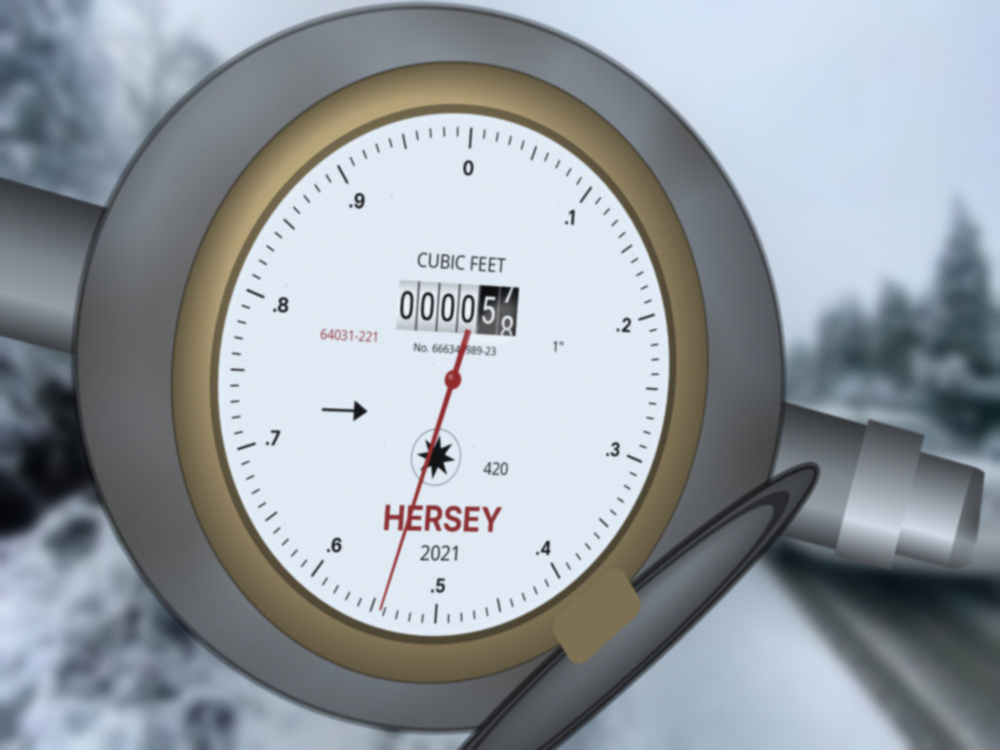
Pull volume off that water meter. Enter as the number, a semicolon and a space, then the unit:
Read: 57.54; ft³
